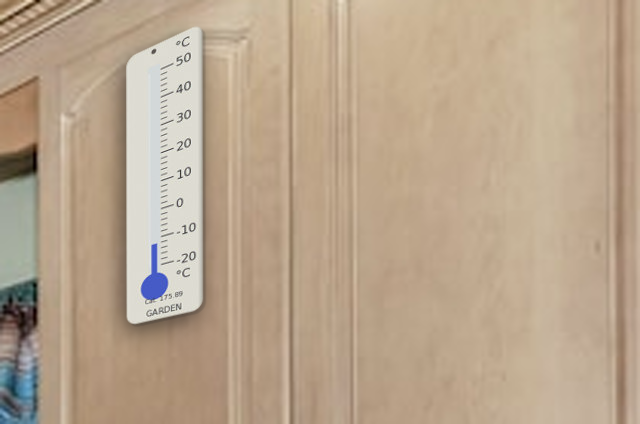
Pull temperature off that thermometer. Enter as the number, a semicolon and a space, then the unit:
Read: -12; °C
